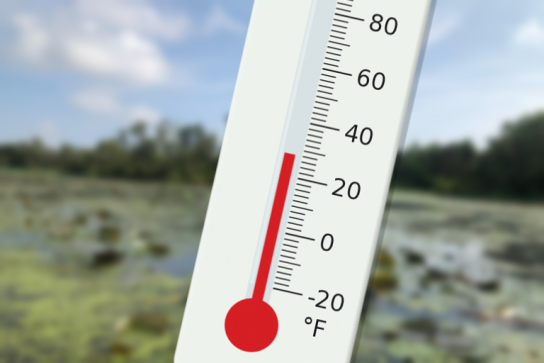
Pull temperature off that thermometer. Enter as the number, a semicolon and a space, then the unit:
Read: 28; °F
